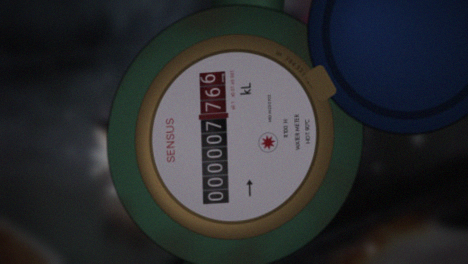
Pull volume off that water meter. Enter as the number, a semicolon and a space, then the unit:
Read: 7.766; kL
